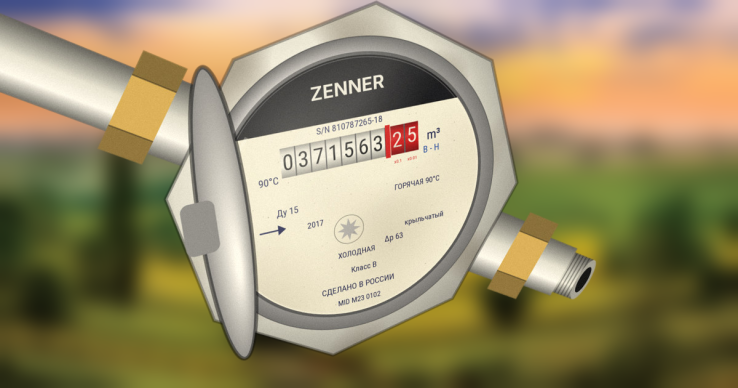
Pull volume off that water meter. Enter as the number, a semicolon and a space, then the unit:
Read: 371563.25; m³
